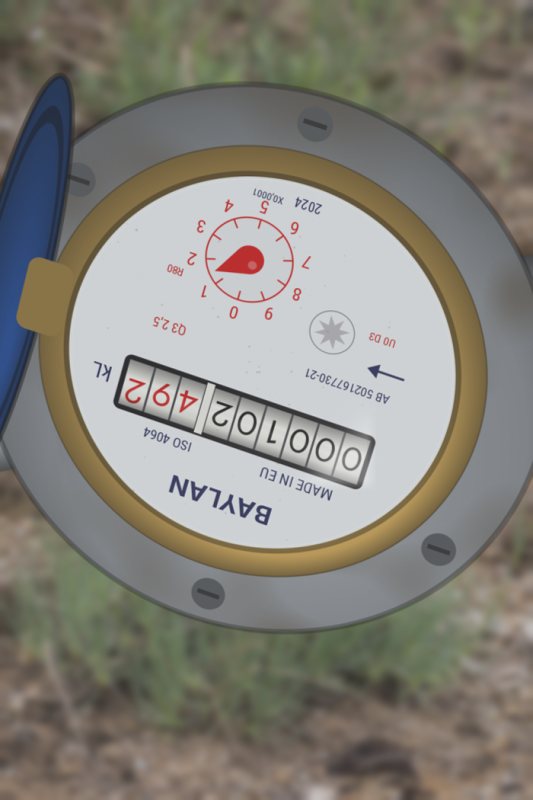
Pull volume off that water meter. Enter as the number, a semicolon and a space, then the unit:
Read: 102.4921; kL
